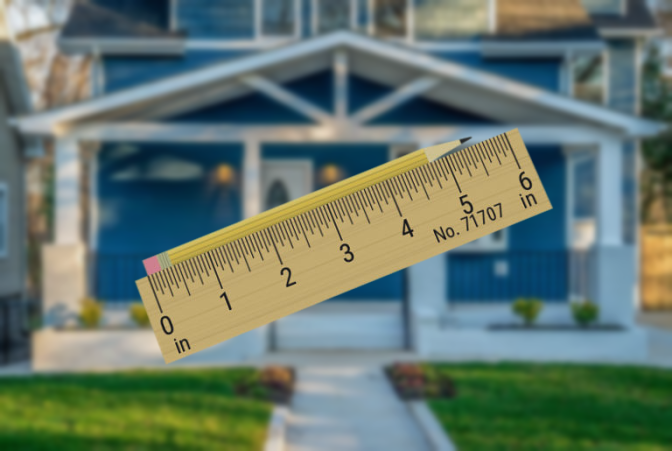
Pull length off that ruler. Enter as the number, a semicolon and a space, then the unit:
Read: 5.5; in
